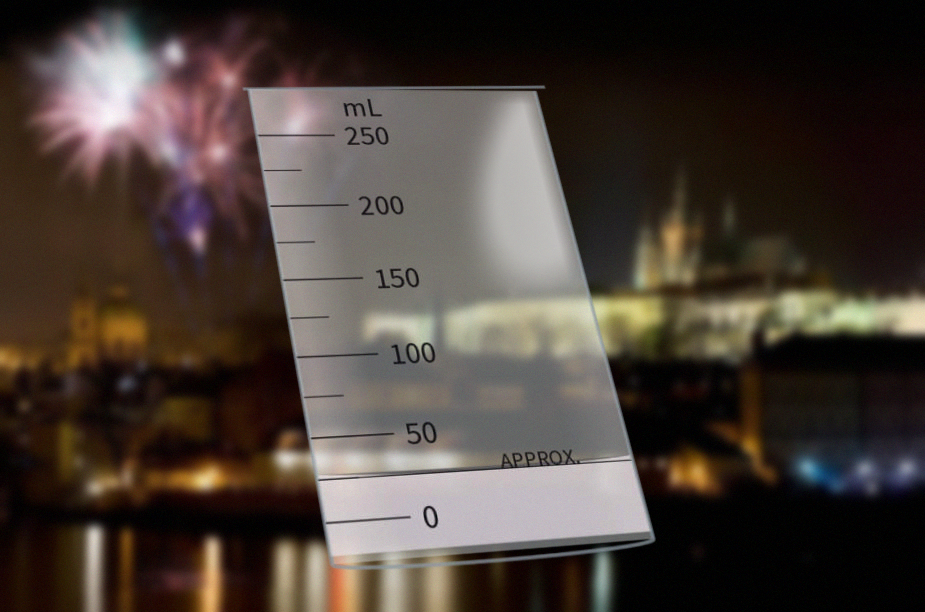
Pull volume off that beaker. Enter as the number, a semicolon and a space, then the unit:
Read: 25; mL
